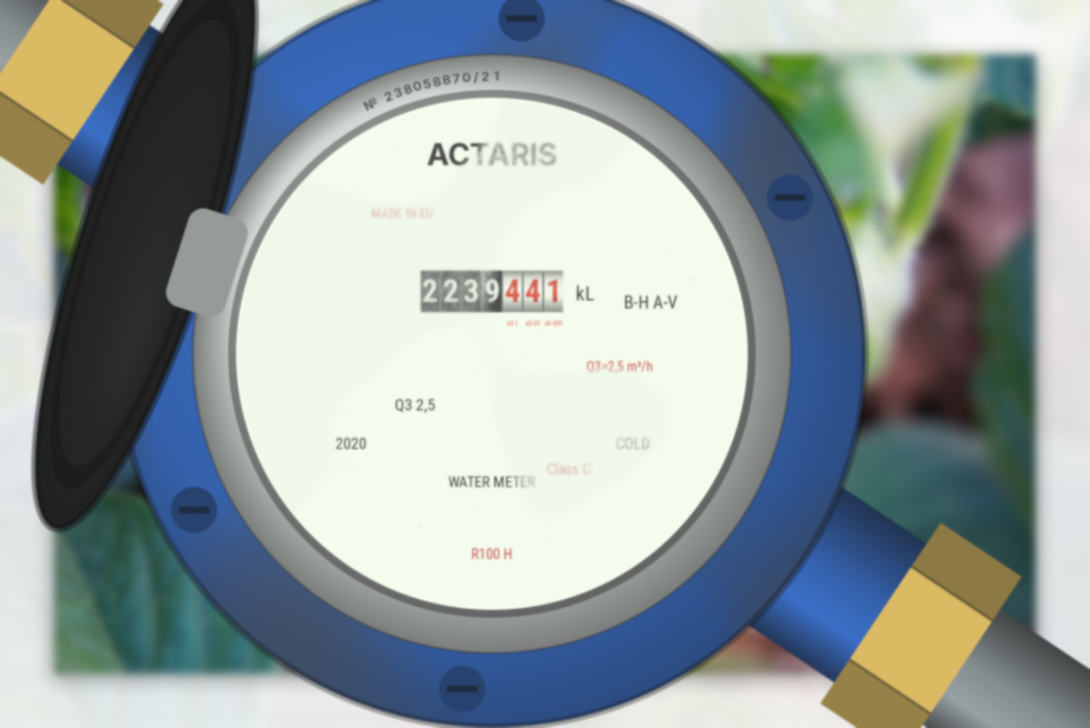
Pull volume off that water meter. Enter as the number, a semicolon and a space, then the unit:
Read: 2239.441; kL
